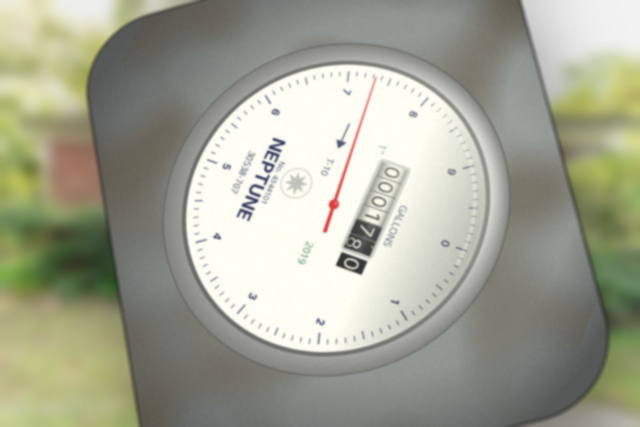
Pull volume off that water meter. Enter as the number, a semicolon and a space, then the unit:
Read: 1777.3; gal
